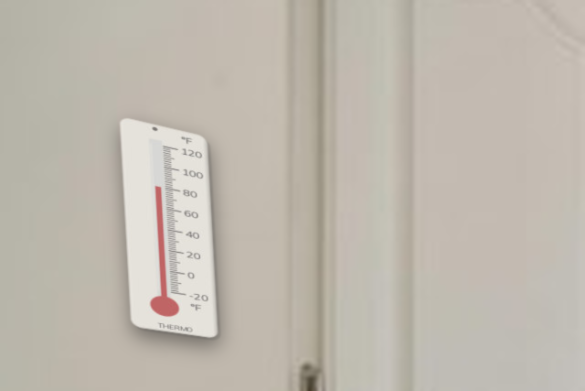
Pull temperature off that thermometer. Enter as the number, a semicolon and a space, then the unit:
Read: 80; °F
